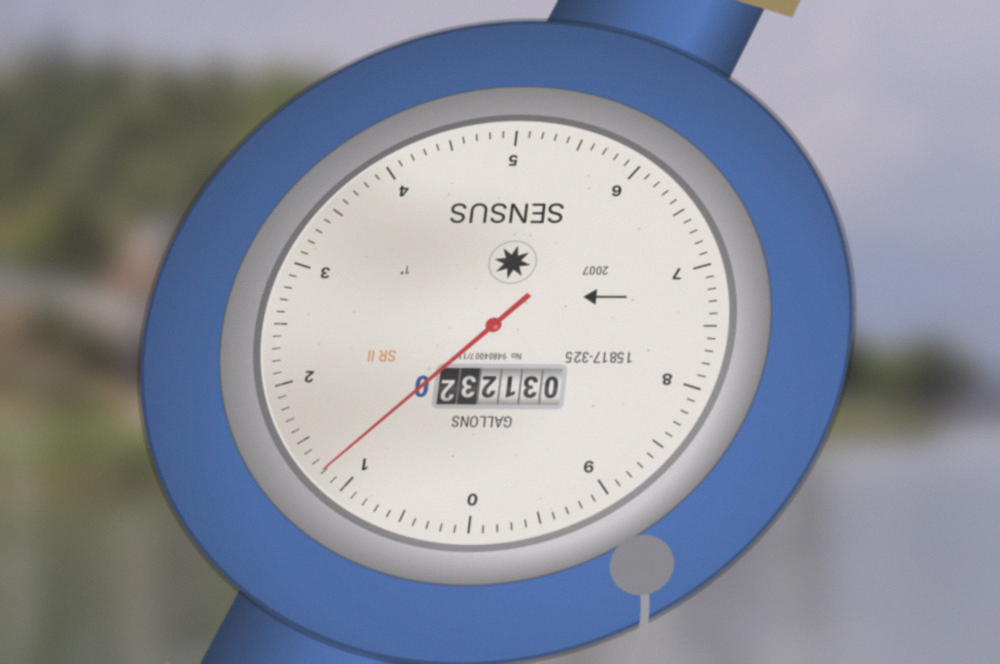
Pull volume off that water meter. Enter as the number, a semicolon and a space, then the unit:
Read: 312321.2; gal
